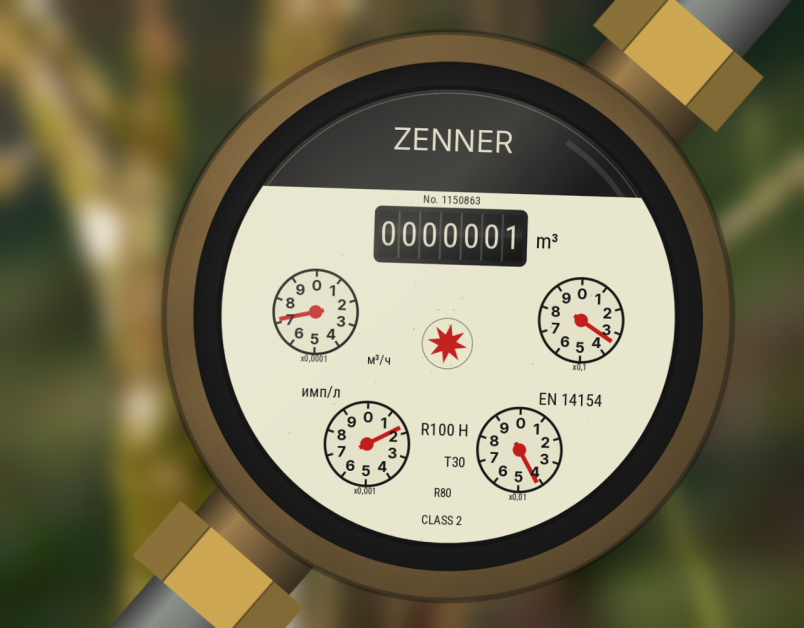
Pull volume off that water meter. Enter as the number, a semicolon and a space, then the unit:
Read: 1.3417; m³
